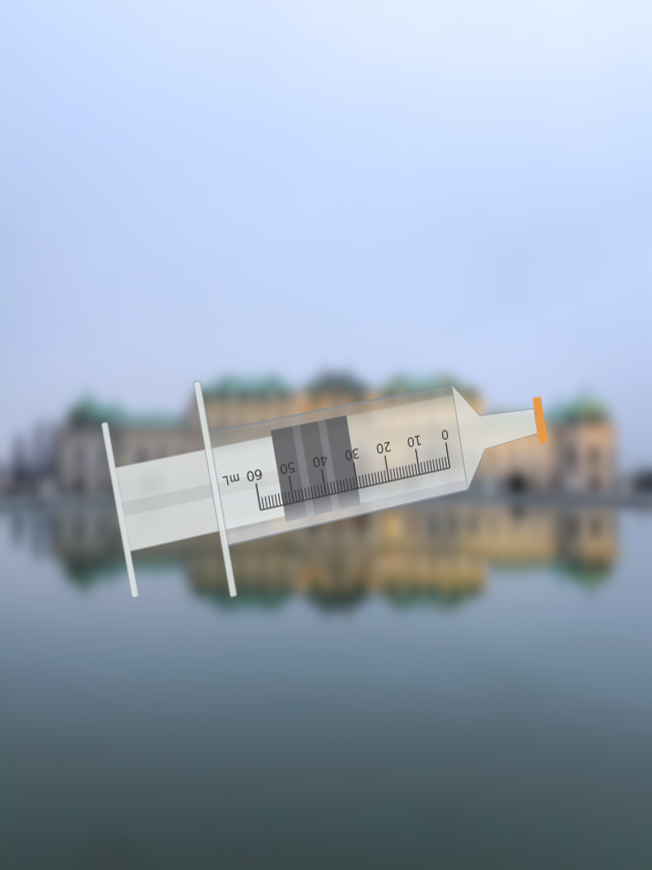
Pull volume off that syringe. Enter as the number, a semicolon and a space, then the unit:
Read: 30; mL
